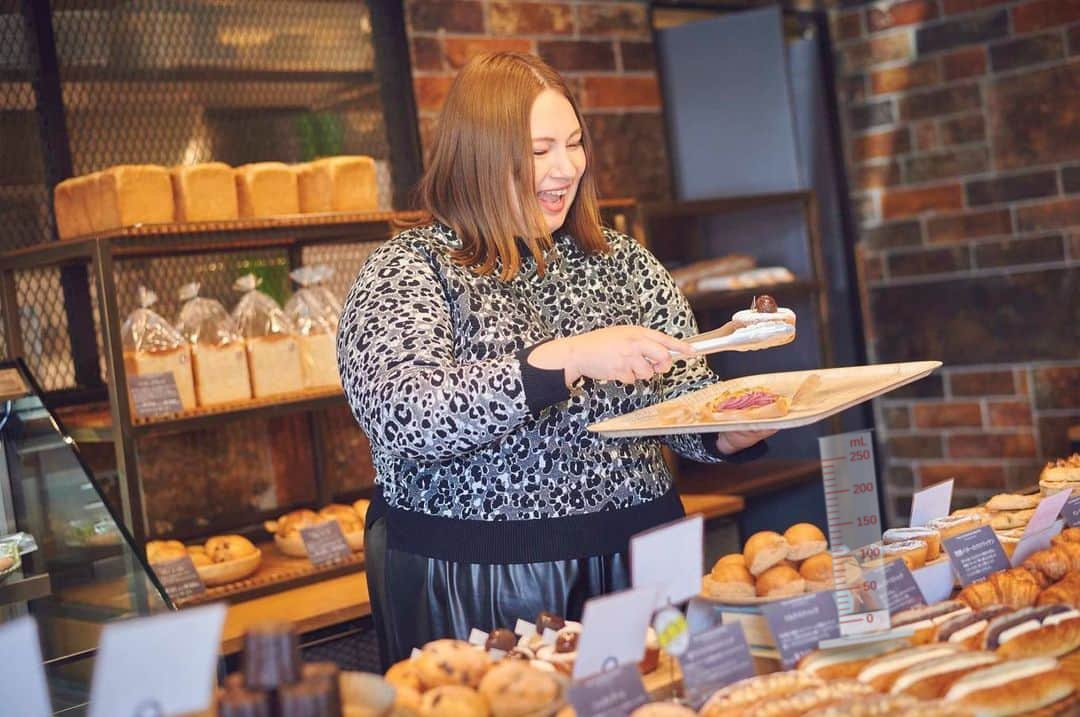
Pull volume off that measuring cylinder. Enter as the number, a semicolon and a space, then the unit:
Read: 10; mL
